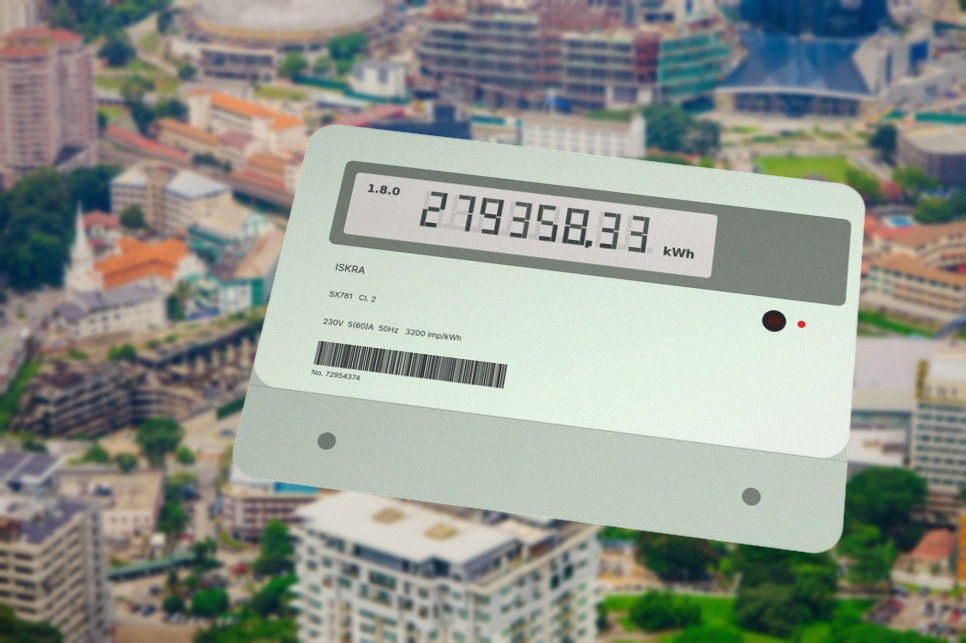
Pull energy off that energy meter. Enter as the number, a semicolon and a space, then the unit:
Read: 279358.33; kWh
